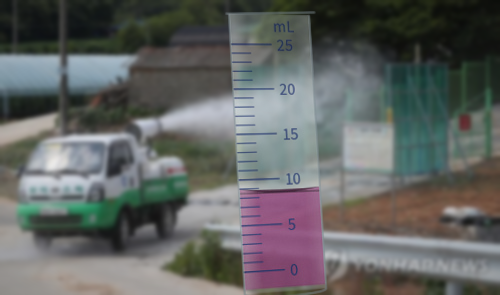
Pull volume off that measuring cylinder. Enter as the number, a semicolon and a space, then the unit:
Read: 8.5; mL
